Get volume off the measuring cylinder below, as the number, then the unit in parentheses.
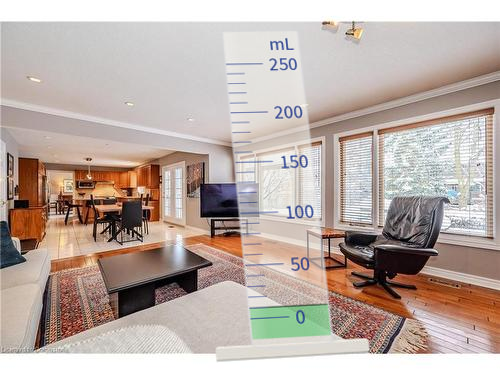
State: 10 (mL)
